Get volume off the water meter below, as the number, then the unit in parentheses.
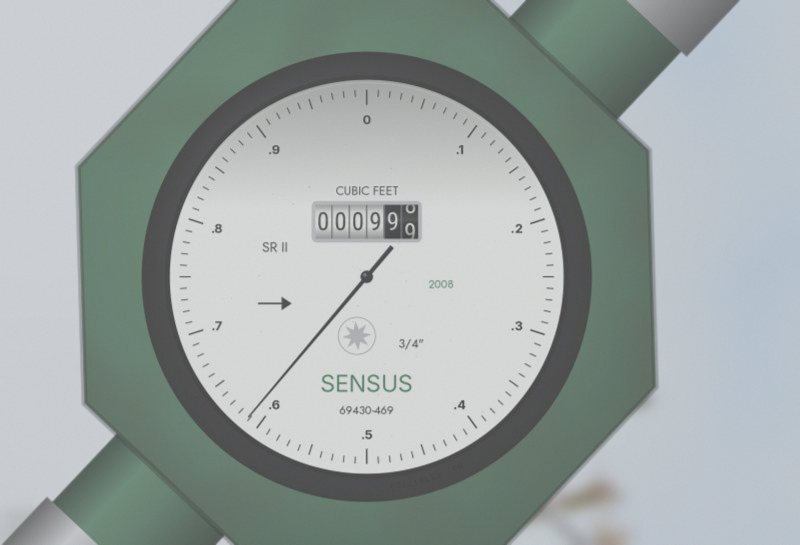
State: 998.61 (ft³)
